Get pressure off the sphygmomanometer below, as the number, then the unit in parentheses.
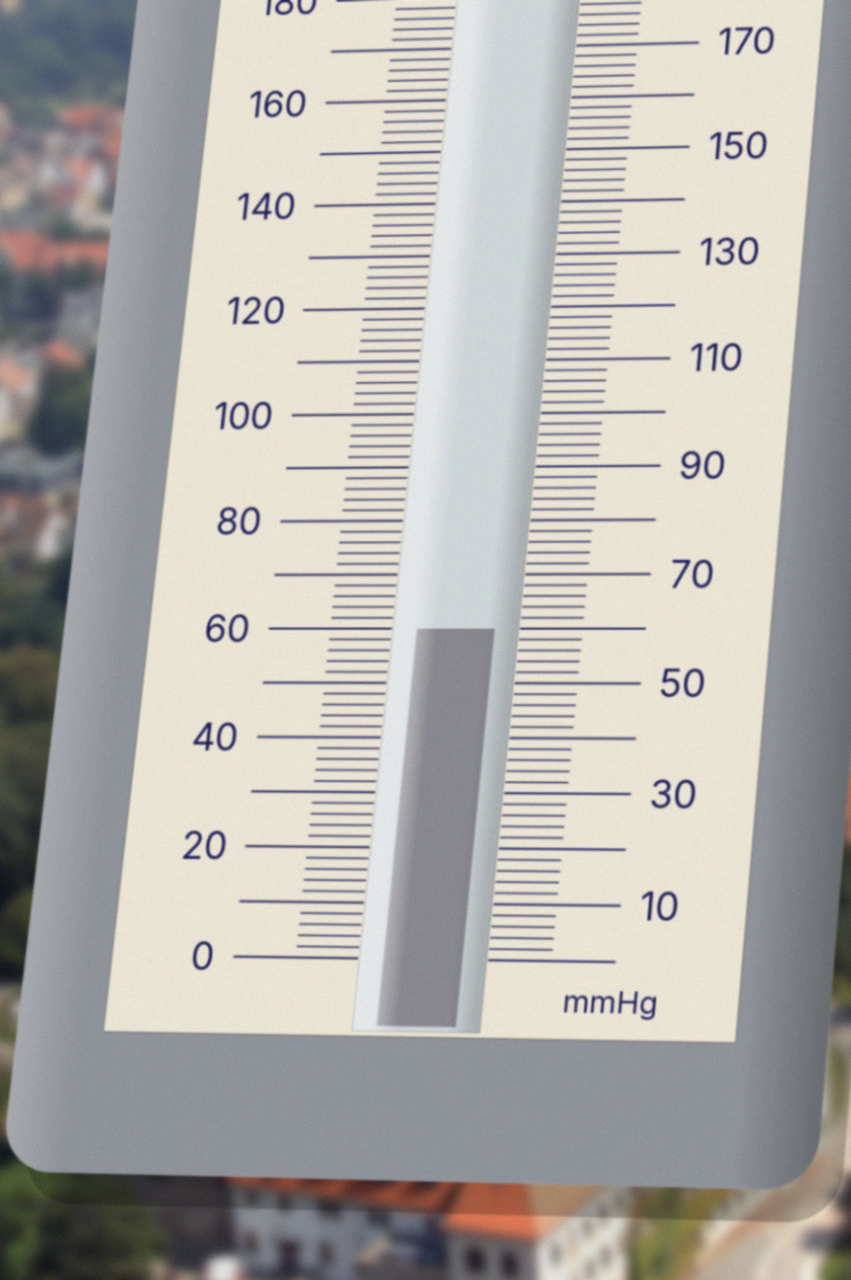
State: 60 (mmHg)
